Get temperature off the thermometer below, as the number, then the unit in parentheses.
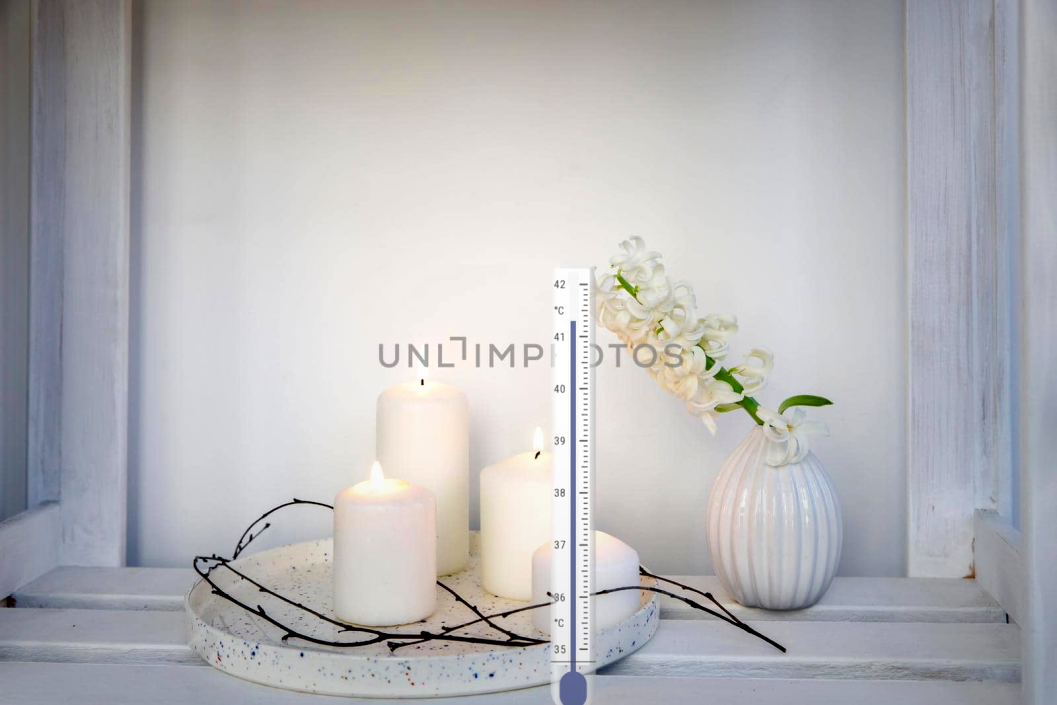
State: 41.3 (°C)
